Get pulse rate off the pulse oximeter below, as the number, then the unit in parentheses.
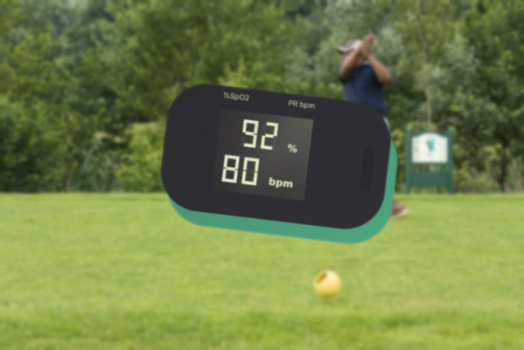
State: 80 (bpm)
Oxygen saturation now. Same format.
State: 92 (%)
